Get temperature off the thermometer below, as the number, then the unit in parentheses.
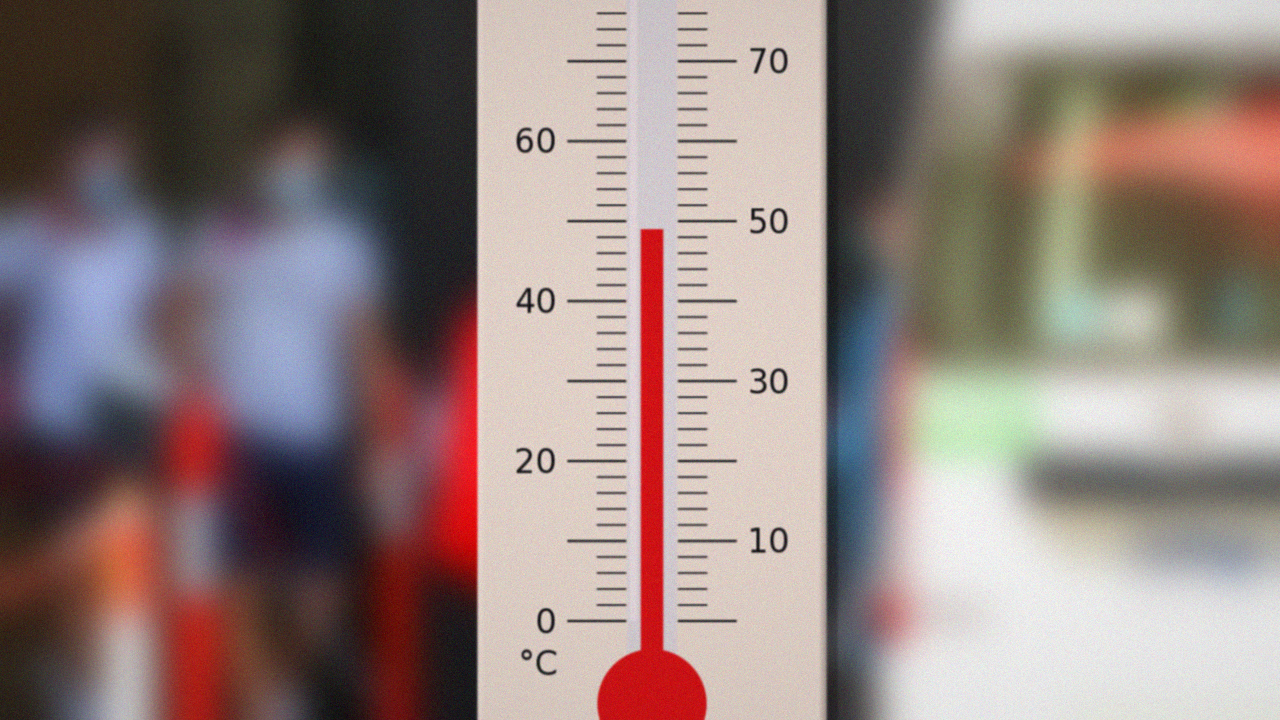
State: 49 (°C)
